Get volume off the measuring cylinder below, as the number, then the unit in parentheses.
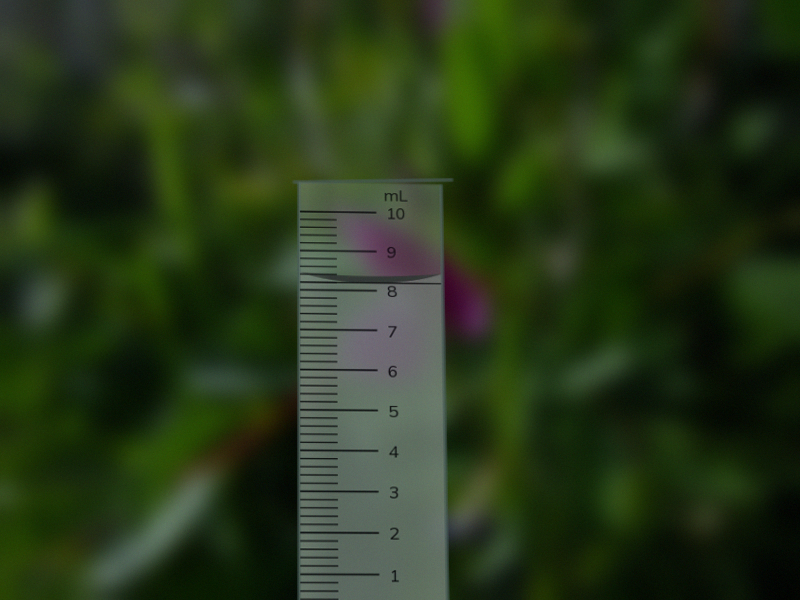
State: 8.2 (mL)
